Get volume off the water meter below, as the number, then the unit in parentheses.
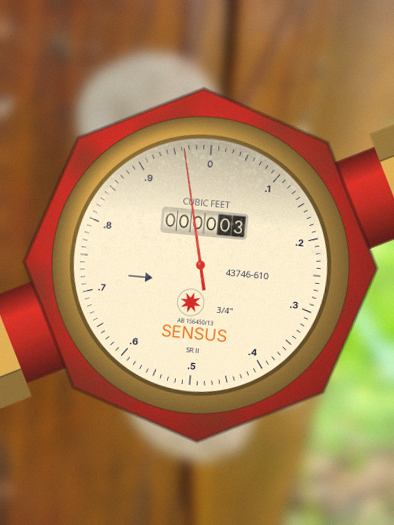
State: 2.96 (ft³)
